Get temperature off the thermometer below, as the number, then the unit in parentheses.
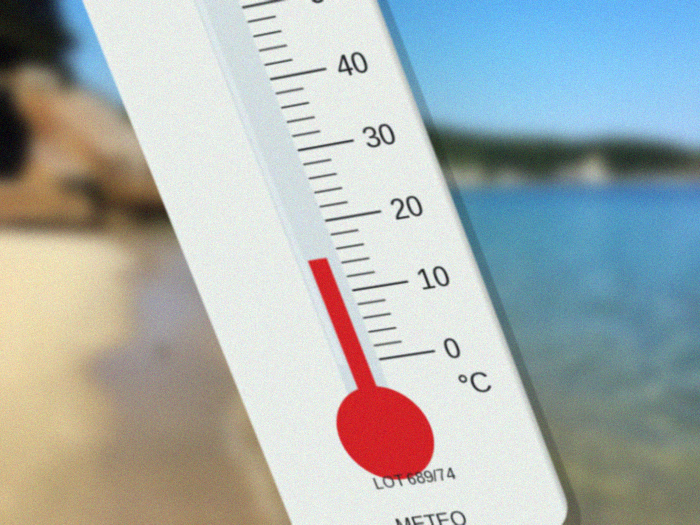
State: 15 (°C)
